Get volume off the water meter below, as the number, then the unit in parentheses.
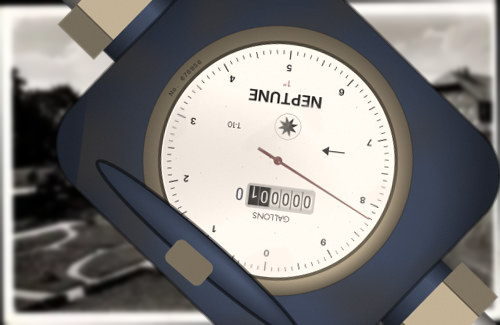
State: 8.2 (gal)
